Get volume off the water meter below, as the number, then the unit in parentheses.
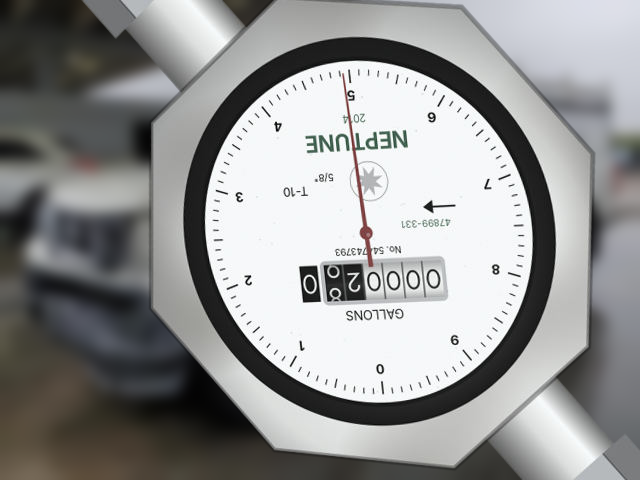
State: 284.9 (gal)
